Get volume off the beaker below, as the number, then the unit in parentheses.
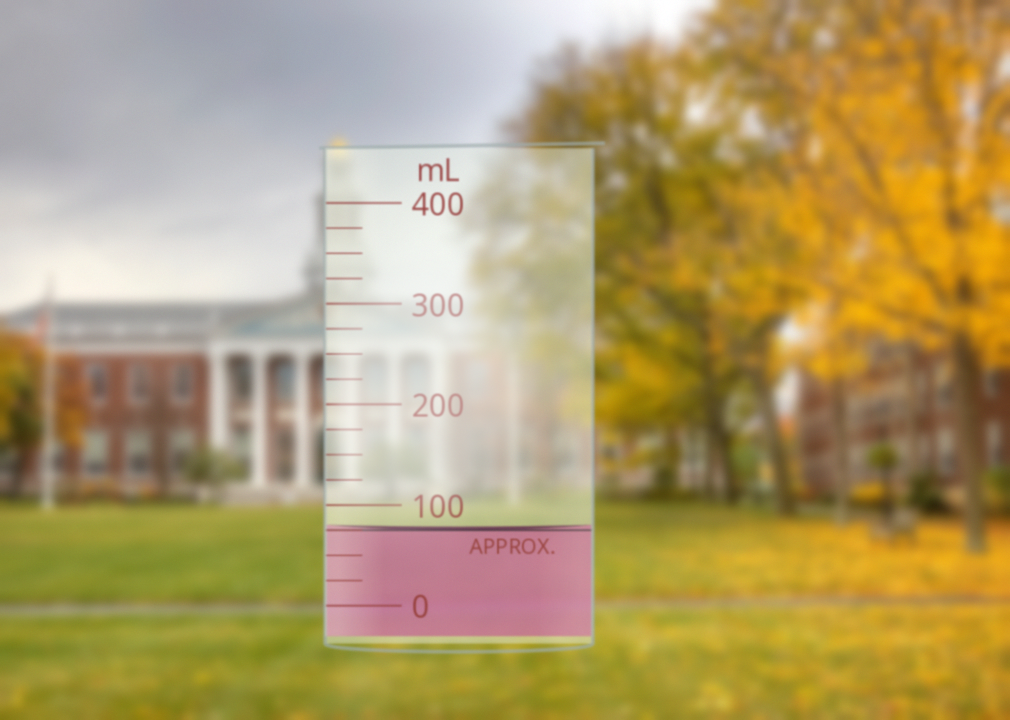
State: 75 (mL)
